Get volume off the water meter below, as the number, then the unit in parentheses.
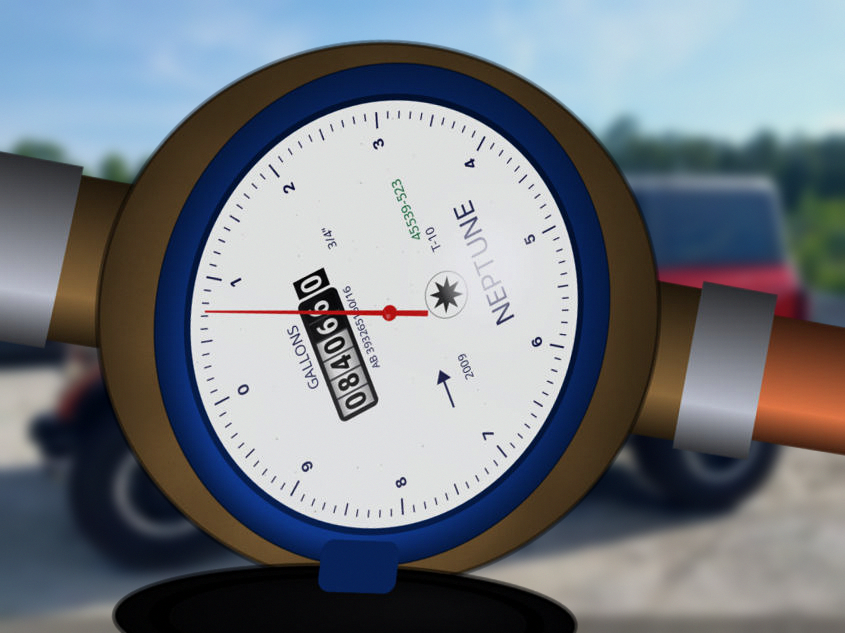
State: 840660.7 (gal)
